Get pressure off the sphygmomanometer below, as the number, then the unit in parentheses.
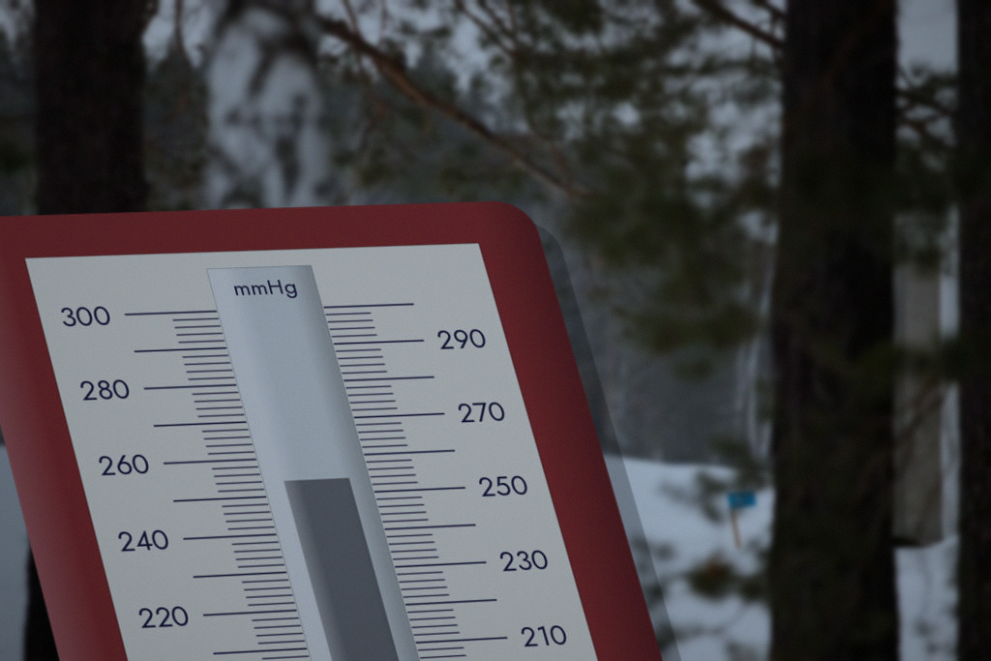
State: 254 (mmHg)
